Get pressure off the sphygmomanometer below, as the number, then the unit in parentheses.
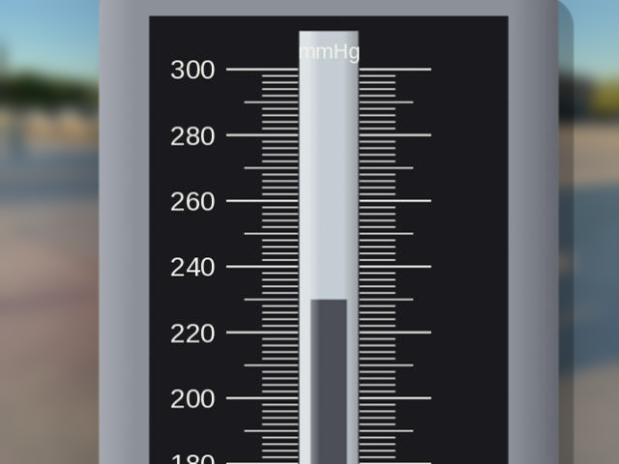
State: 230 (mmHg)
